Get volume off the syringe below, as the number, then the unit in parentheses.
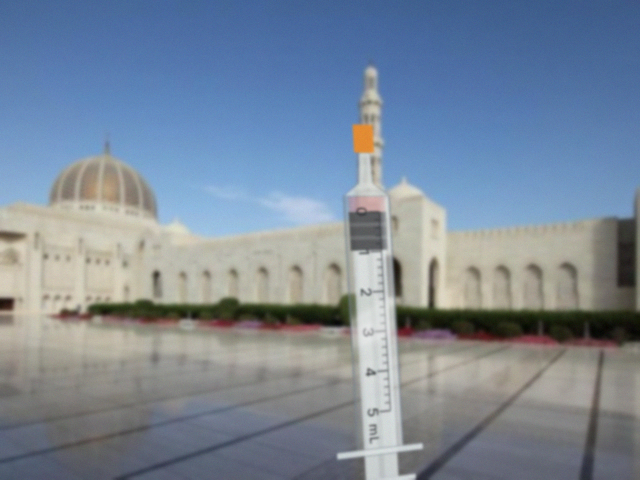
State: 0 (mL)
